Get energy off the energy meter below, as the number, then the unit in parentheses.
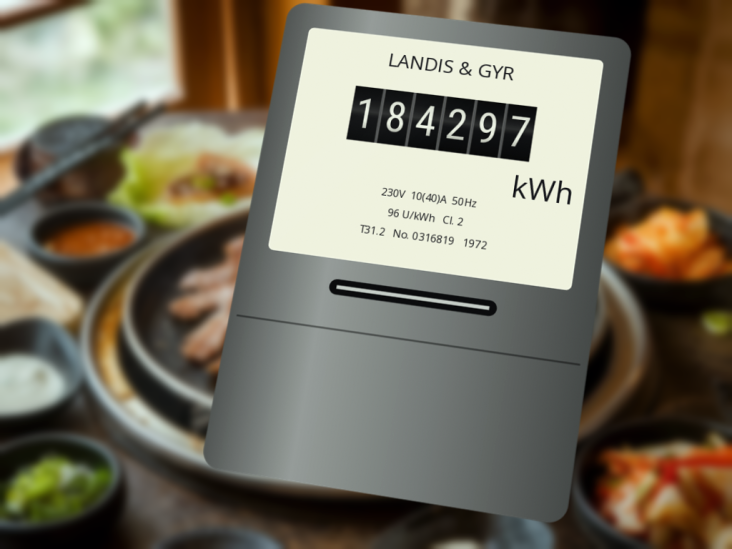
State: 184297 (kWh)
